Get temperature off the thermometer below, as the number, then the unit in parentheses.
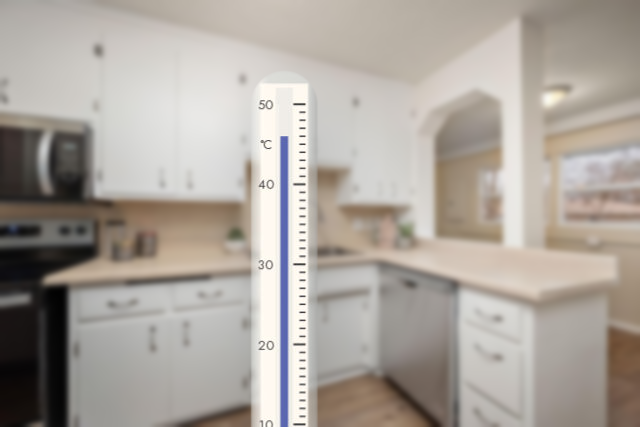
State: 46 (°C)
